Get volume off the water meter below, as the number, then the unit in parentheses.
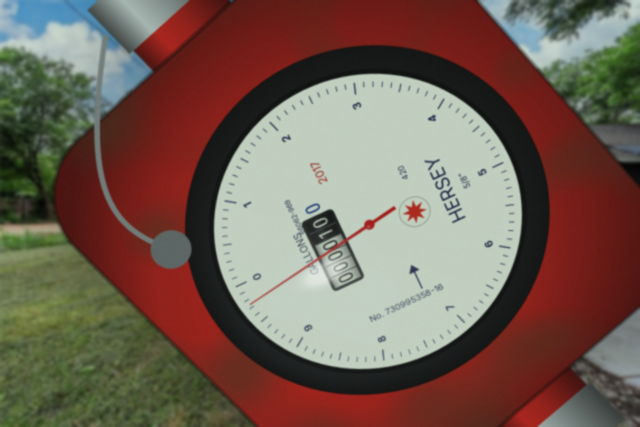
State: 99.7 (gal)
